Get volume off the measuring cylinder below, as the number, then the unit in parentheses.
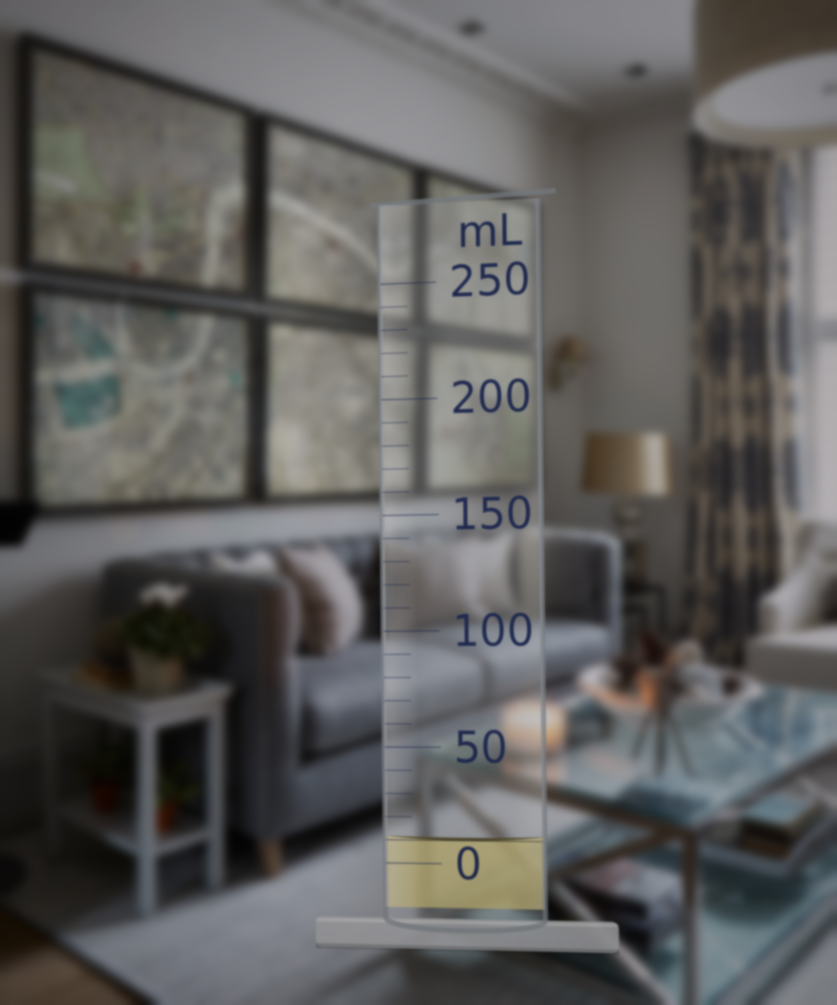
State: 10 (mL)
